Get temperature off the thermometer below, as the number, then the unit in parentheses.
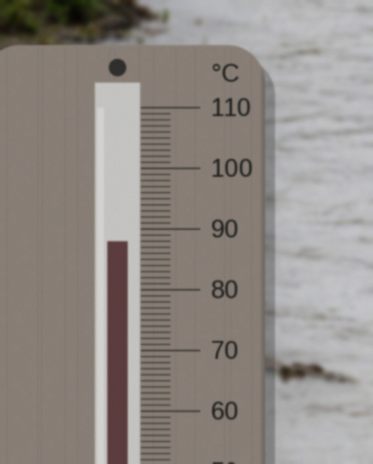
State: 88 (°C)
